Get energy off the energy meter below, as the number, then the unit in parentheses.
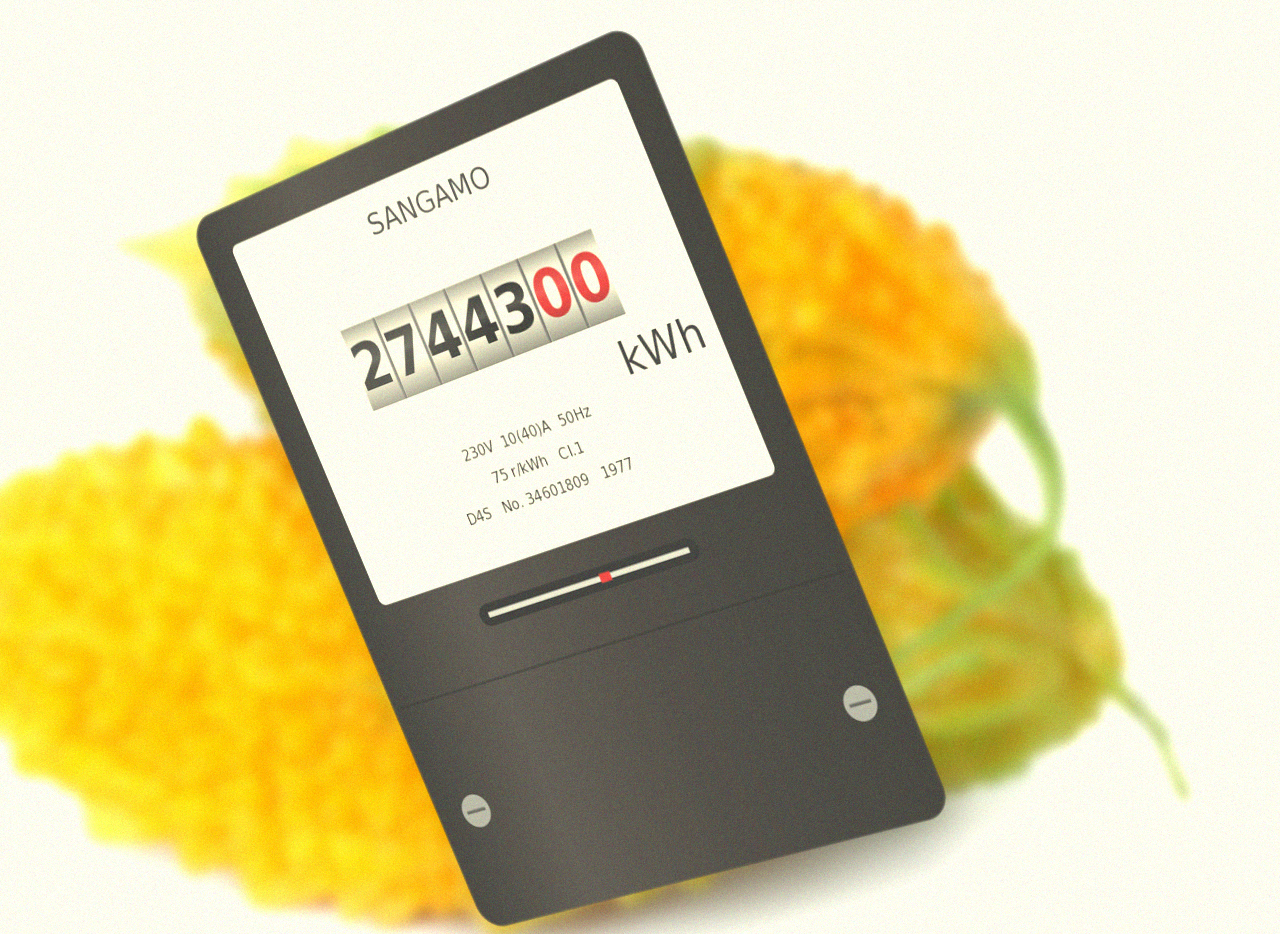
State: 27443.00 (kWh)
